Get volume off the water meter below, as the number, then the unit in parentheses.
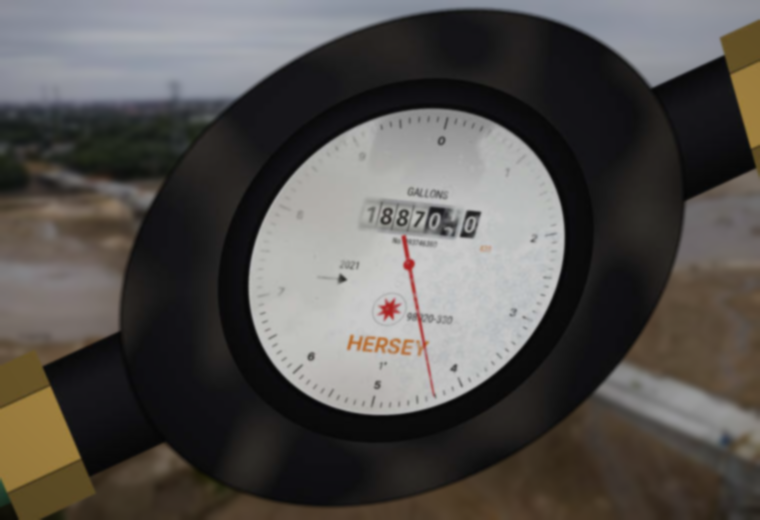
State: 1887014.3 (gal)
